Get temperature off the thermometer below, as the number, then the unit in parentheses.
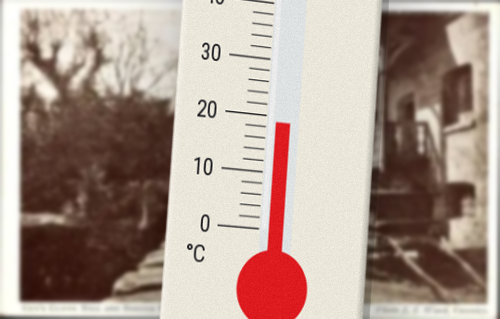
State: 19 (°C)
